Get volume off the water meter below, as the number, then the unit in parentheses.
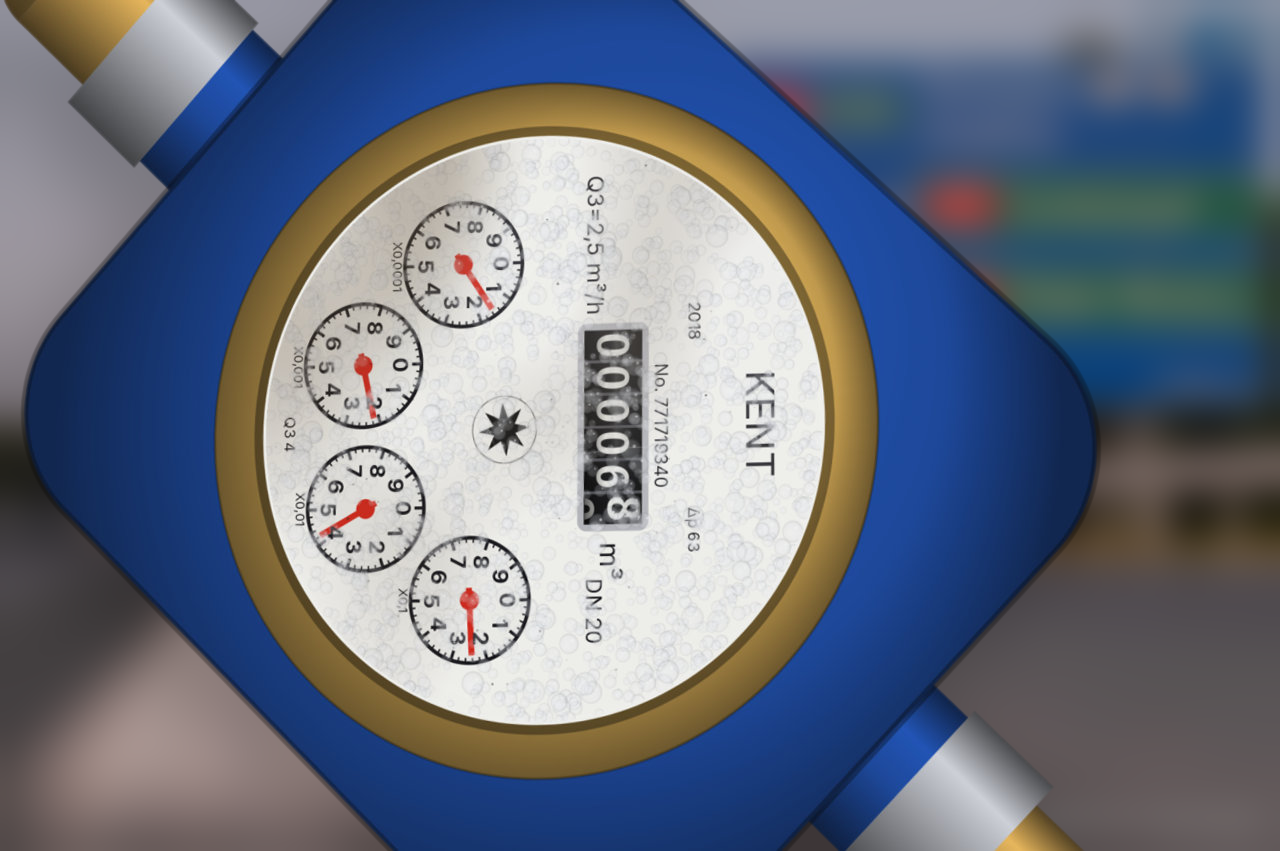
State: 68.2421 (m³)
